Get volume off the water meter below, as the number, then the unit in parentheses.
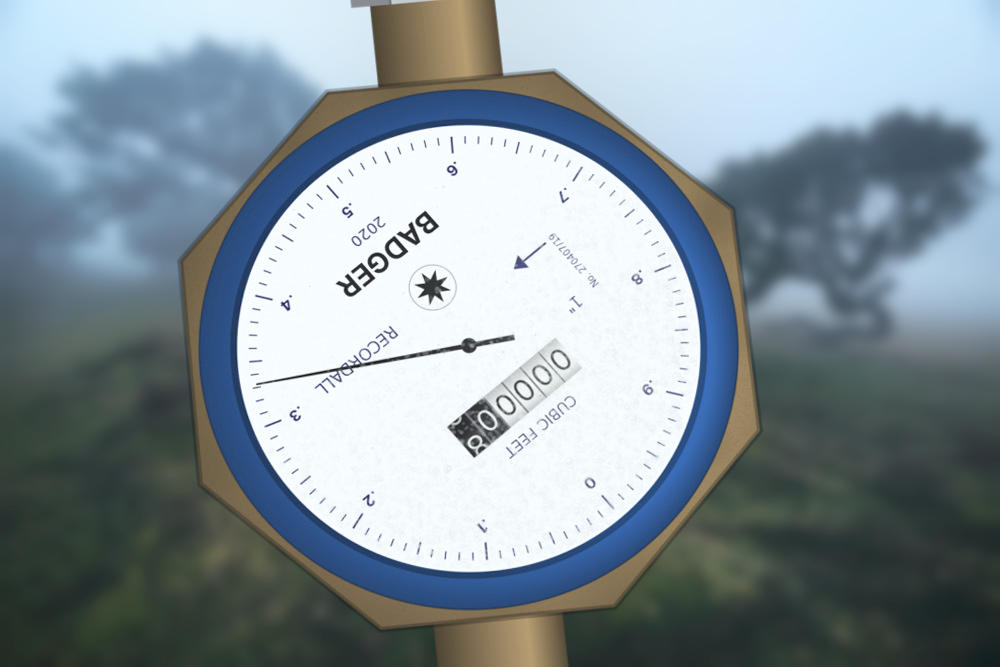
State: 8.33 (ft³)
